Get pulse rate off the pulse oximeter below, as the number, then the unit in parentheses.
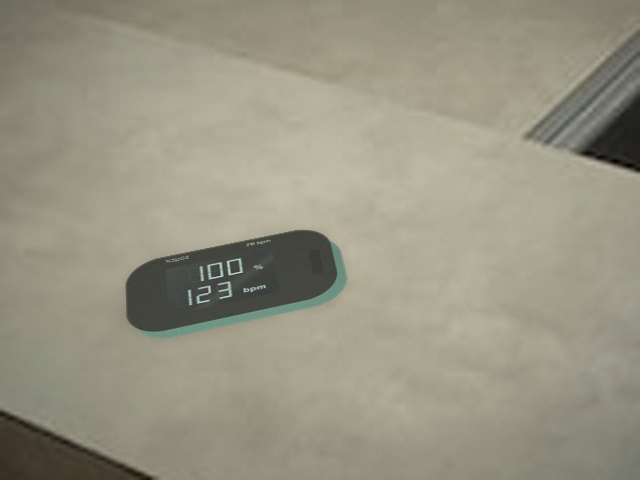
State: 123 (bpm)
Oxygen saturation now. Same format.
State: 100 (%)
